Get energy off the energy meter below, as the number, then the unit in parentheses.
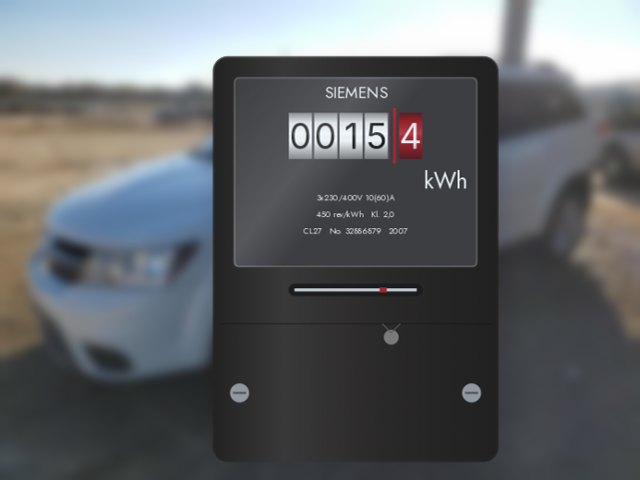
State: 15.4 (kWh)
